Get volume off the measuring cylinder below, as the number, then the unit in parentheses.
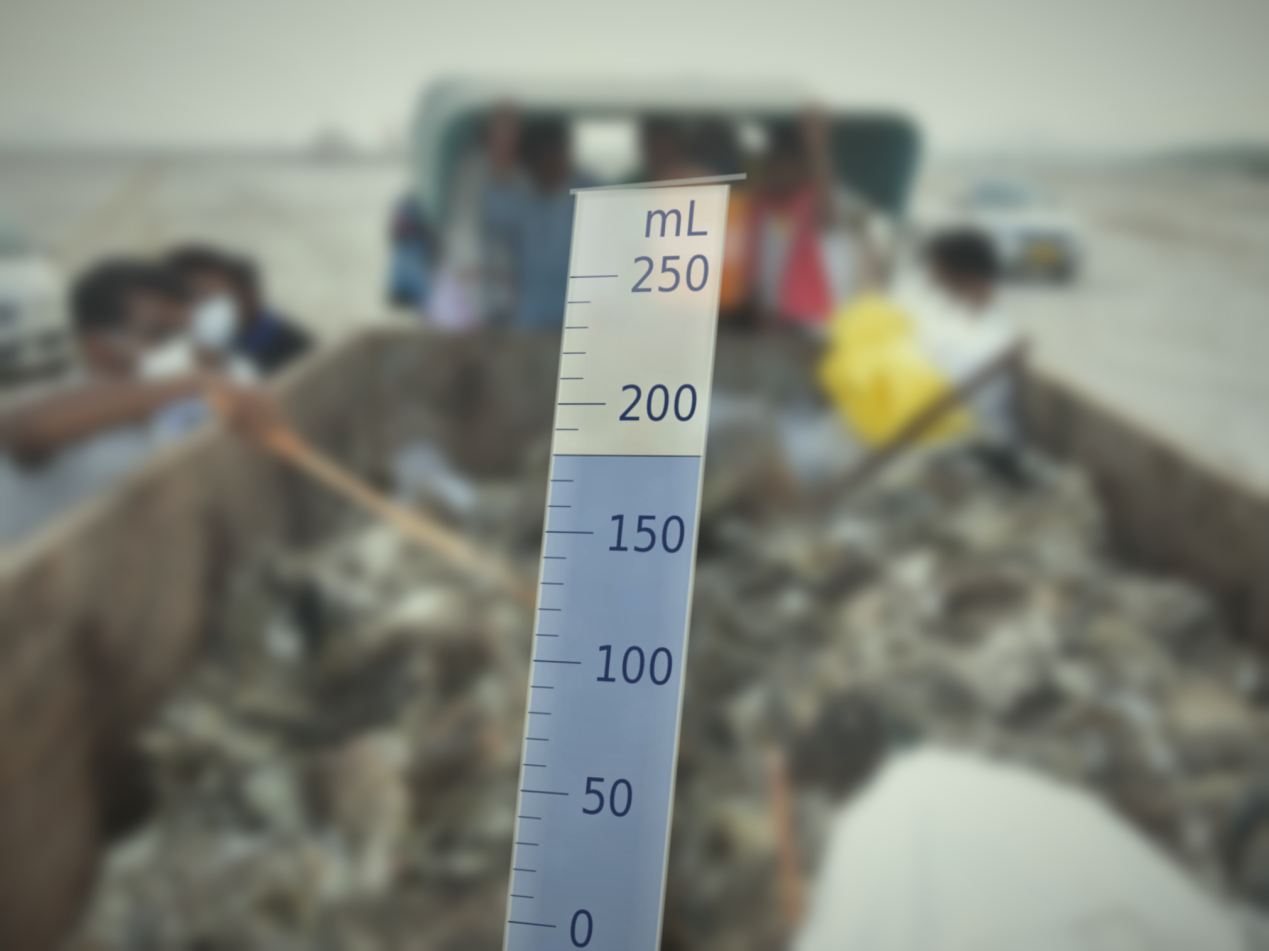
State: 180 (mL)
